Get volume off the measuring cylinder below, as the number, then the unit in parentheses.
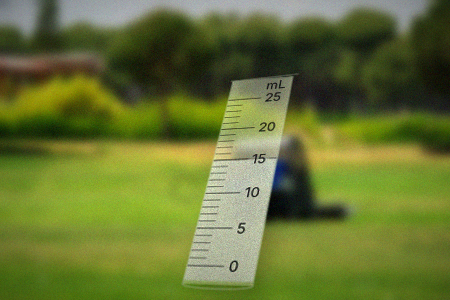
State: 15 (mL)
